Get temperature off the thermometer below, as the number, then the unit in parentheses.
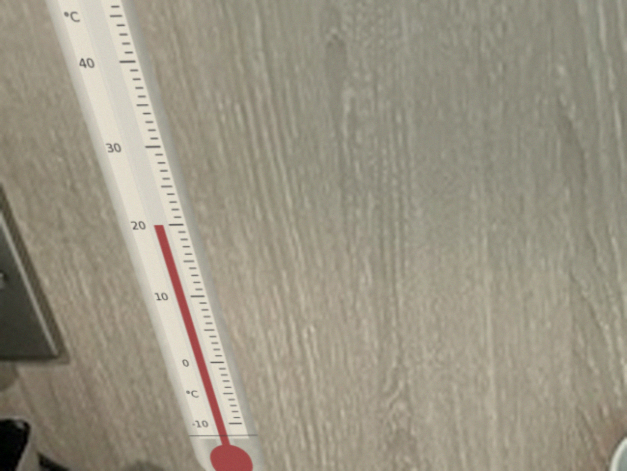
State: 20 (°C)
